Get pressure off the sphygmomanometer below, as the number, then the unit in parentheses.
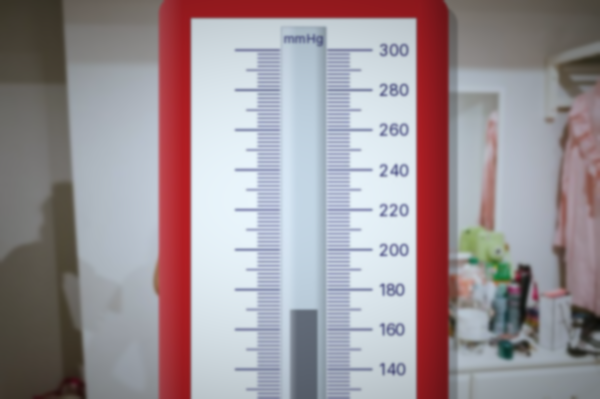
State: 170 (mmHg)
